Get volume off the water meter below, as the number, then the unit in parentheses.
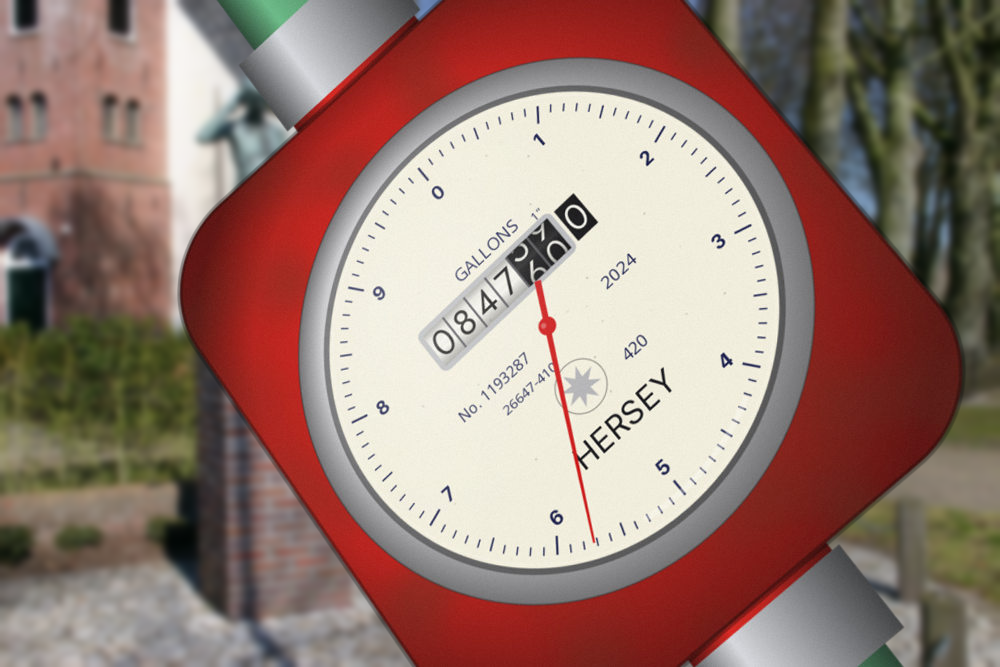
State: 847595.7 (gal)
